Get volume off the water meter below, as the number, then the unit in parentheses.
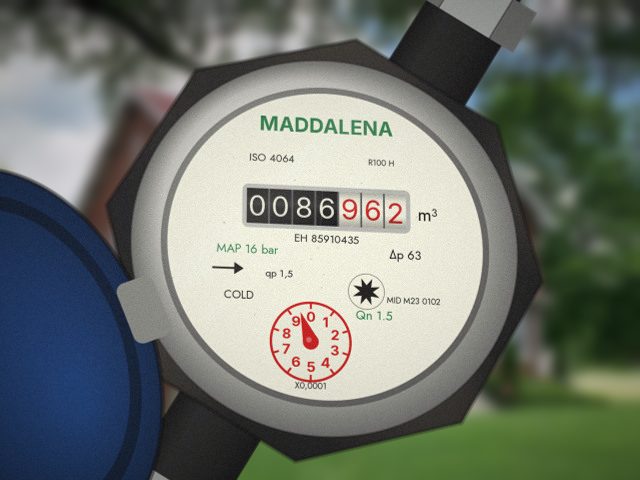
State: 86.9619 (m³)
